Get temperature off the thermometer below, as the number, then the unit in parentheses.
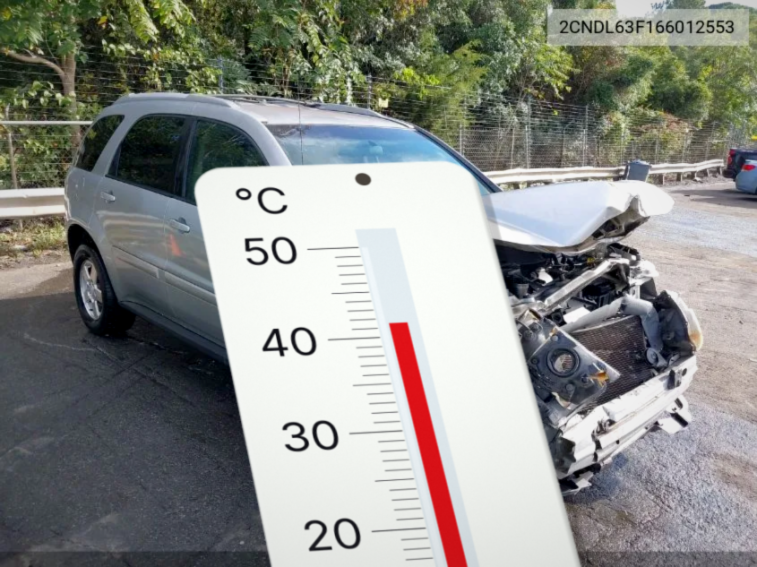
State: 41.5 (°C)
